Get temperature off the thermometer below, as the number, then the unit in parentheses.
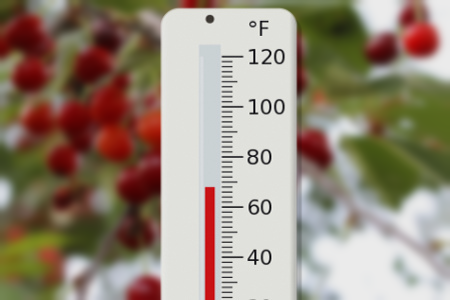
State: 68 (°F)
